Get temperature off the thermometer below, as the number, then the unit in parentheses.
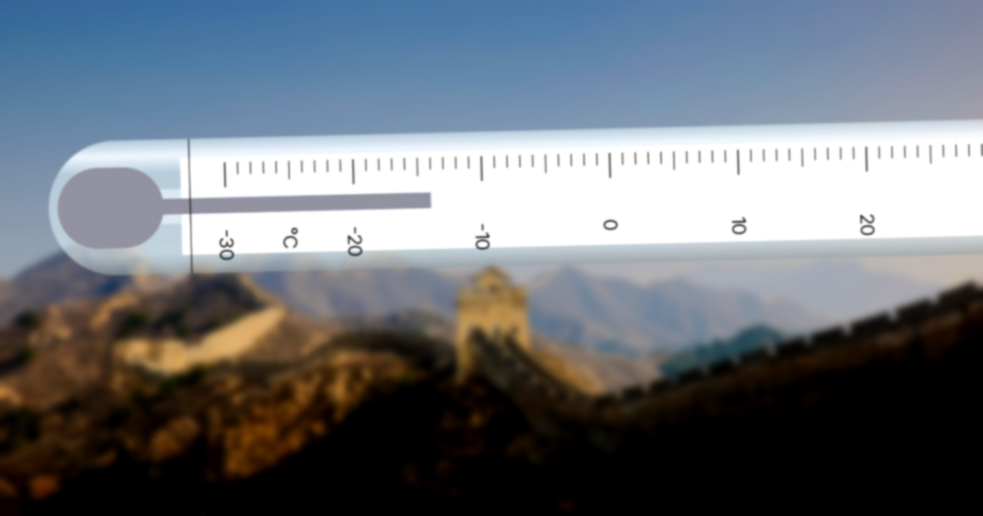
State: -14 (°C)
